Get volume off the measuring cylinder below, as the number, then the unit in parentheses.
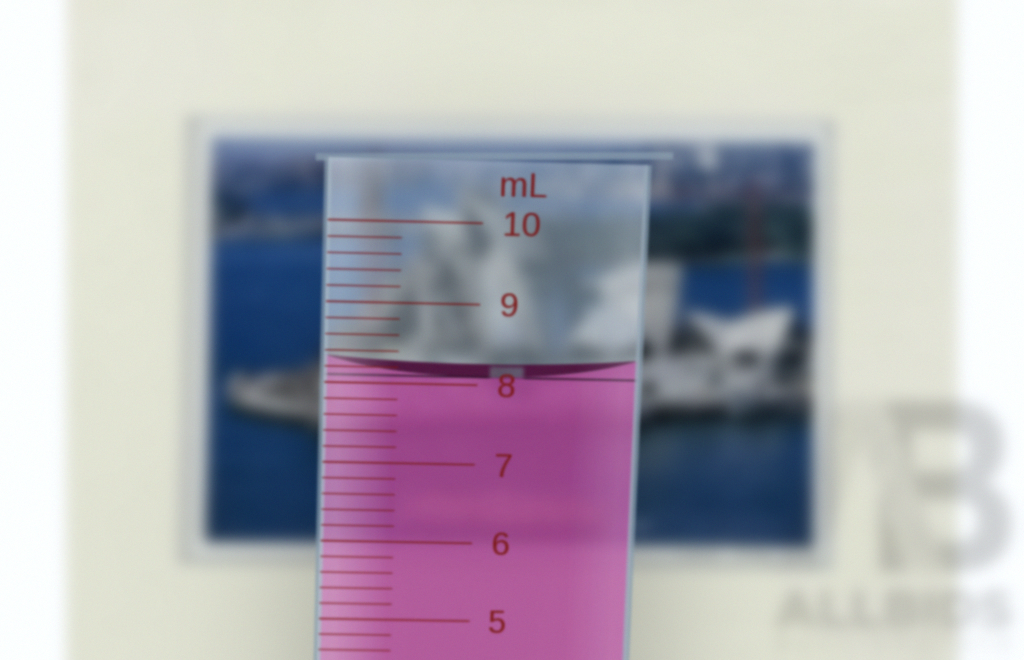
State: 8.1 (mL)
